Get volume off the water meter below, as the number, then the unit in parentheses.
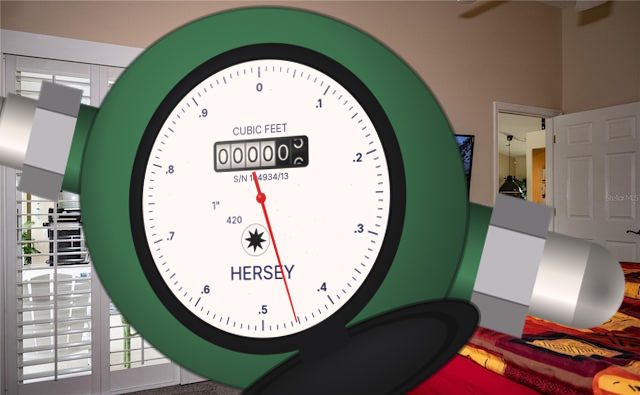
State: 5.45 (ft³)
